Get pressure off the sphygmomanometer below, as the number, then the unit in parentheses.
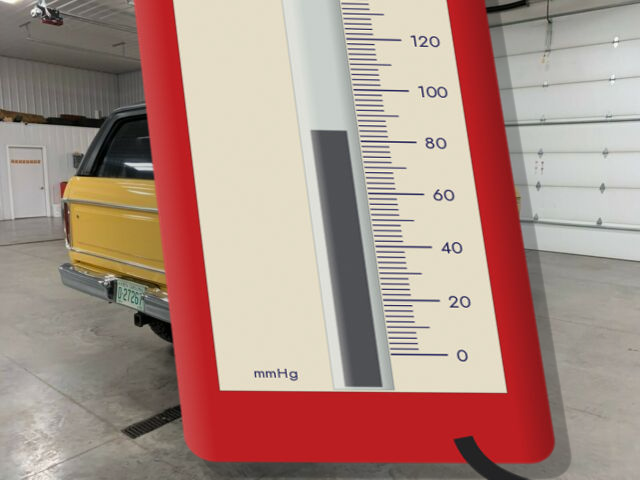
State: 84 (mmHg)
